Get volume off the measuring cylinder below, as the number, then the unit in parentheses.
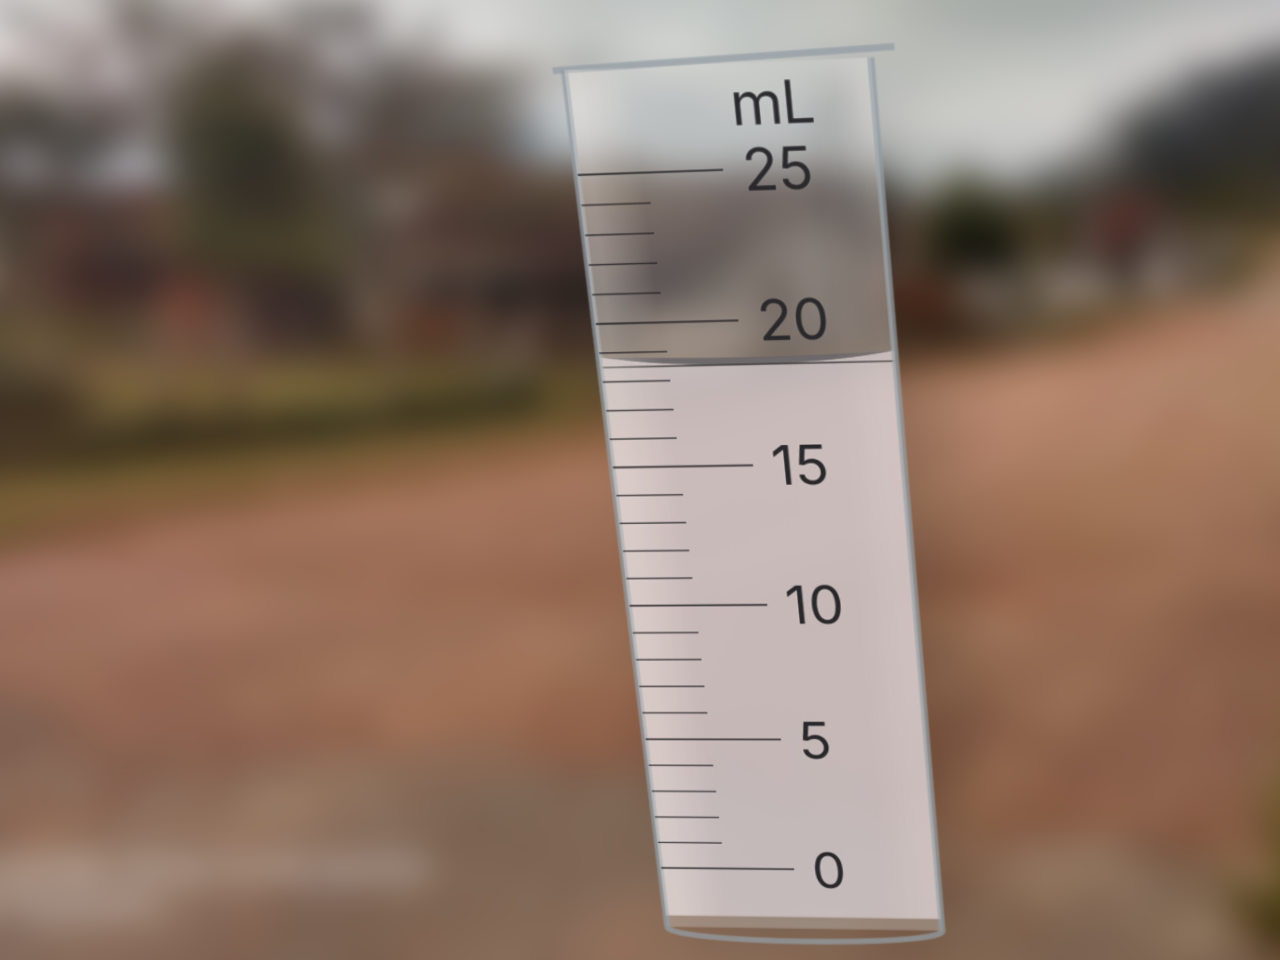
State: 18.5 (mL)
